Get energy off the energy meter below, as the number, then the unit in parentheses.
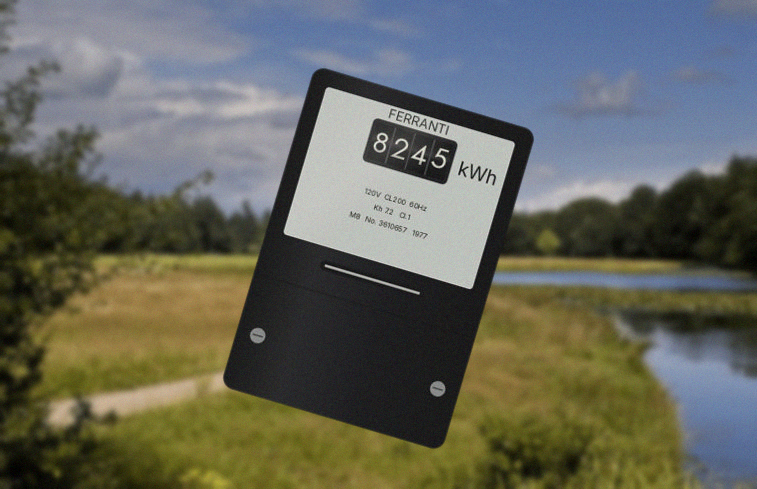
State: 8245 (kWh)
